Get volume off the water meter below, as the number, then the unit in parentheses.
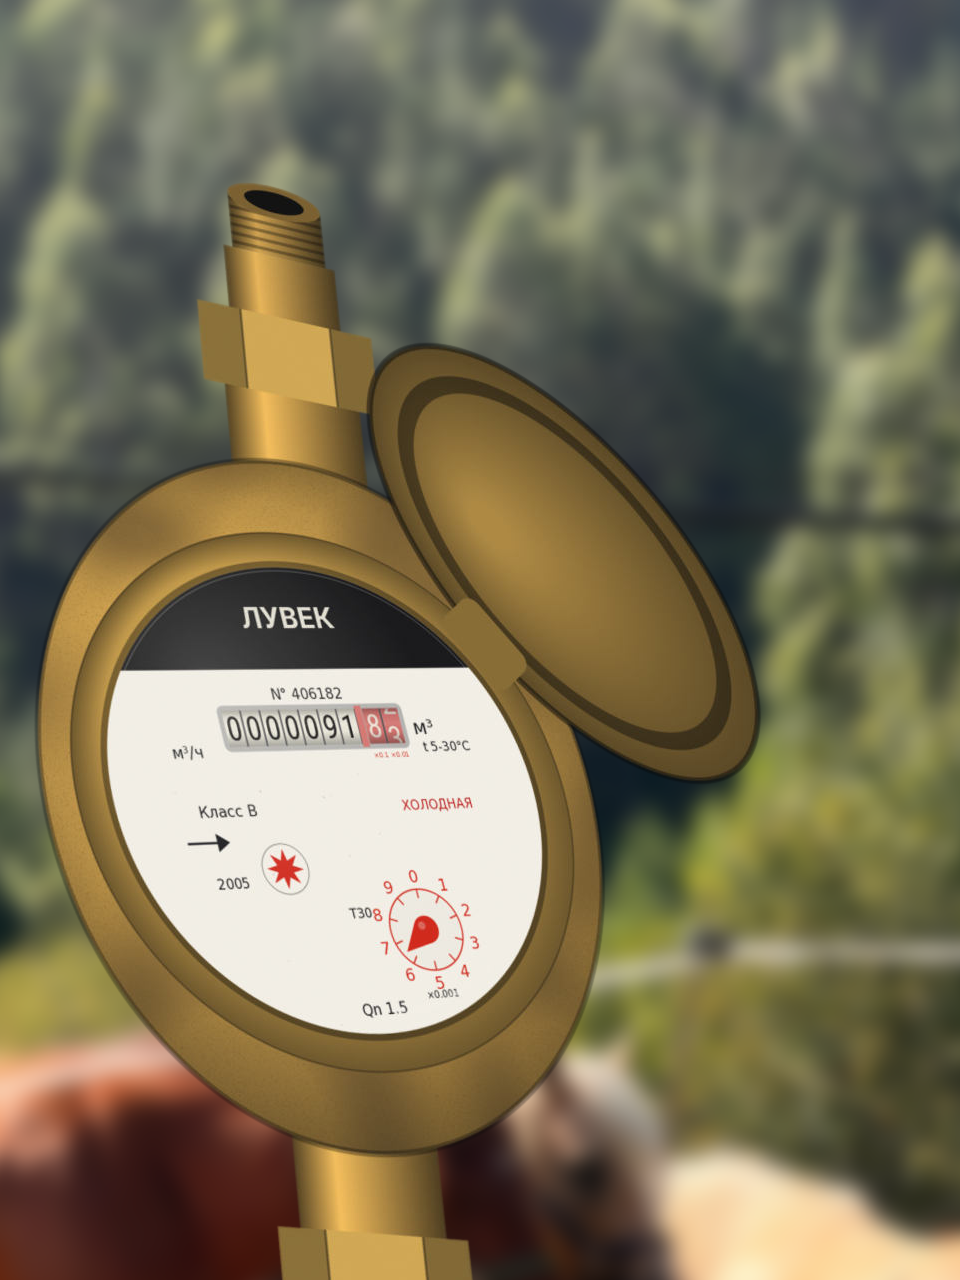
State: 91.826 (m³)
